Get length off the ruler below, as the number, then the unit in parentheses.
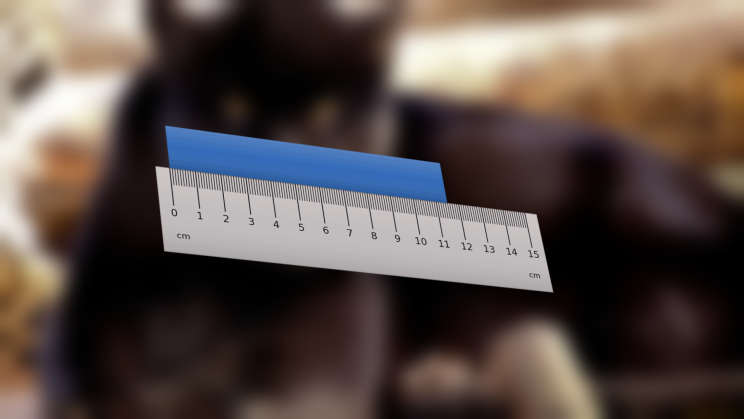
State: 11.5 (cm)
